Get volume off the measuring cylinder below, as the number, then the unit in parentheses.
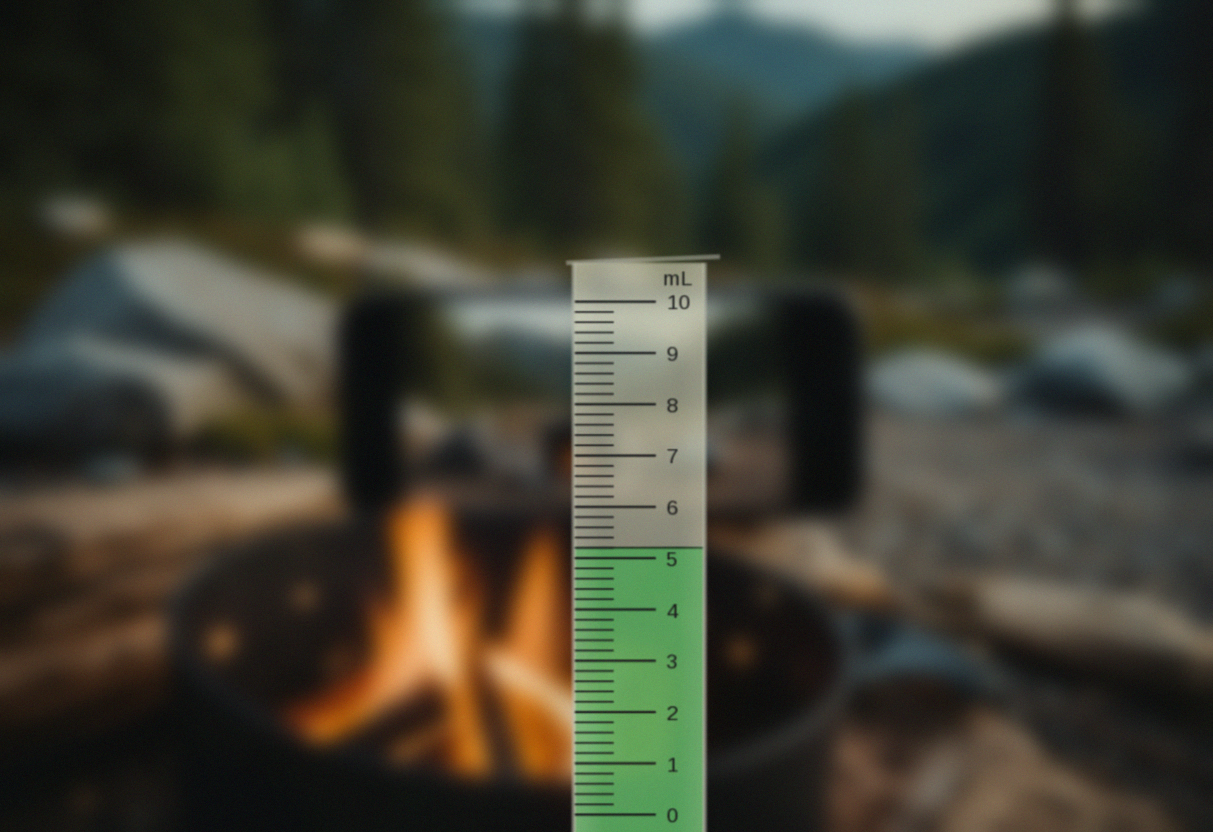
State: 5.2 (mL)
